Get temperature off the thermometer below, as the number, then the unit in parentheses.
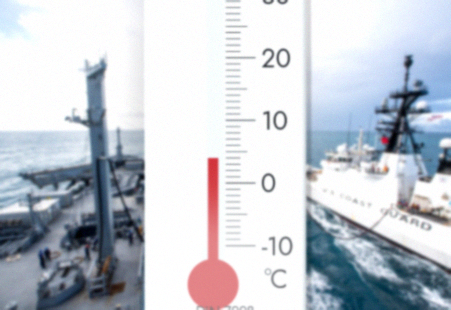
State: 4 (°C)
